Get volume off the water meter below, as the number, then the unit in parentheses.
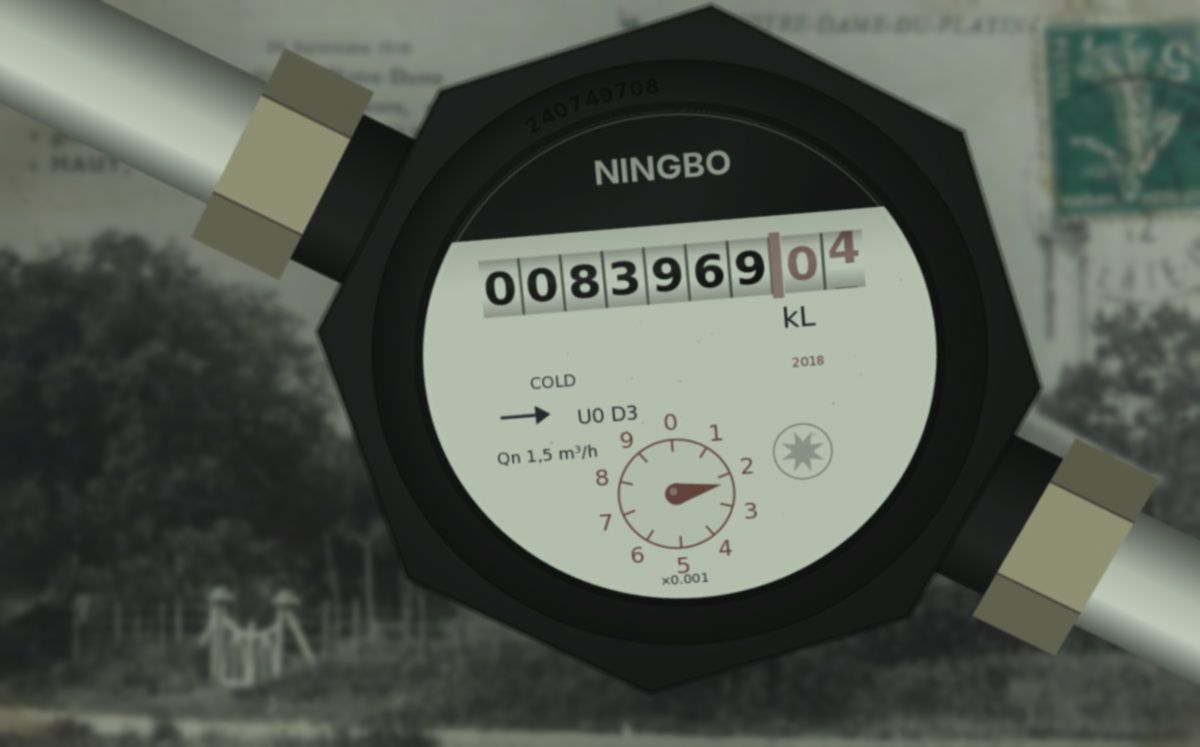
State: 83969.042 (kL)
